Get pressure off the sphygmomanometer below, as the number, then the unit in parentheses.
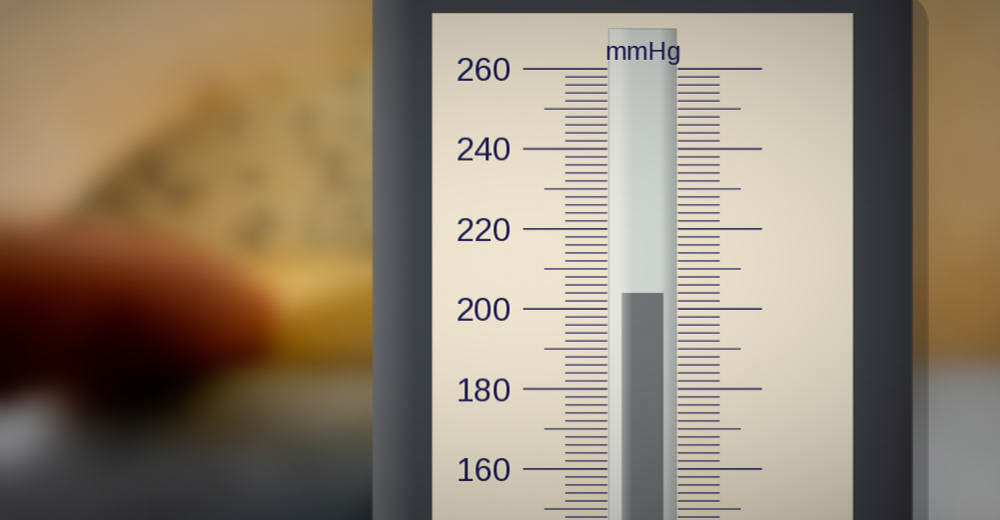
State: 204 (mmHg)
